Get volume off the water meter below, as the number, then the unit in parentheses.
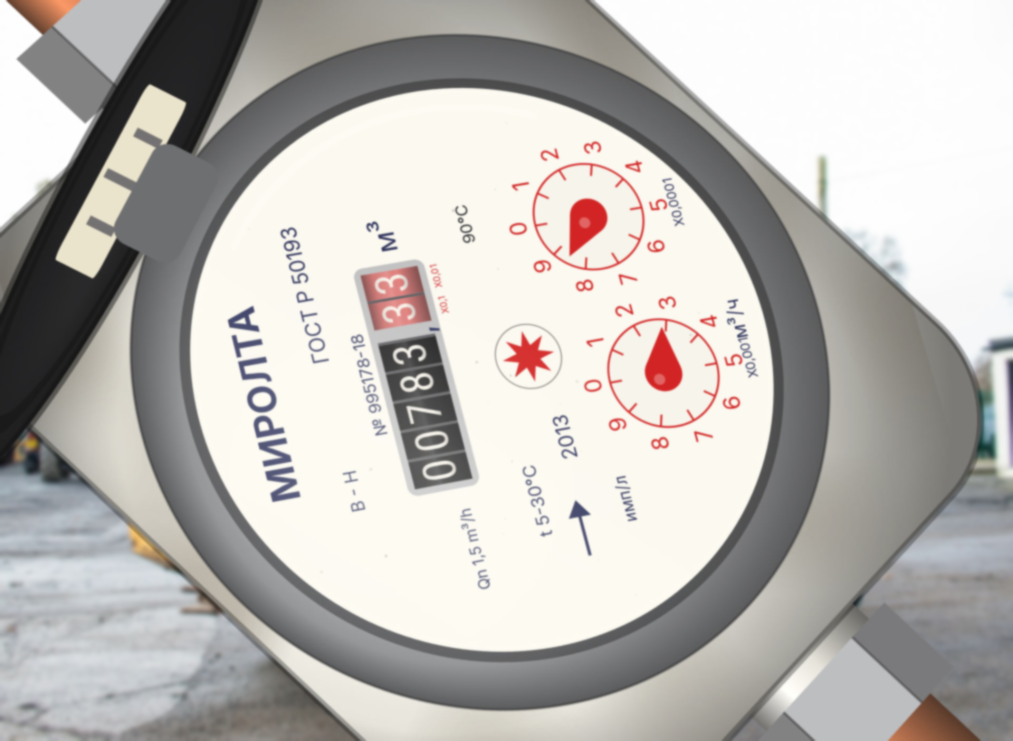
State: 783.3328 (m³)
